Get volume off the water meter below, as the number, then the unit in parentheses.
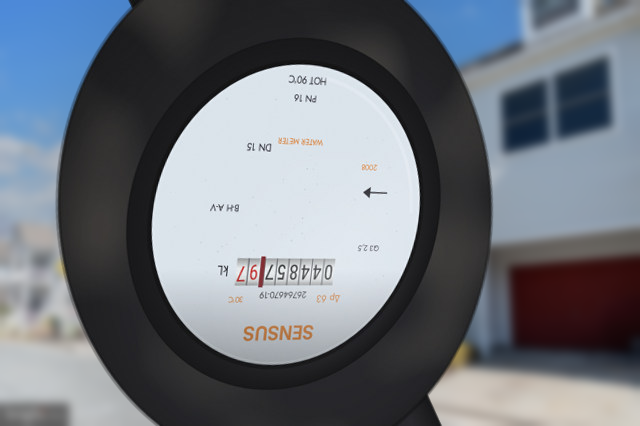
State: 44857.97 (kL)
